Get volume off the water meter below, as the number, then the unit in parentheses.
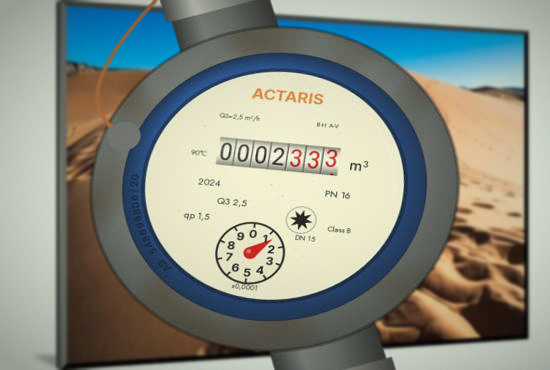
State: 2.3331 (m³)
